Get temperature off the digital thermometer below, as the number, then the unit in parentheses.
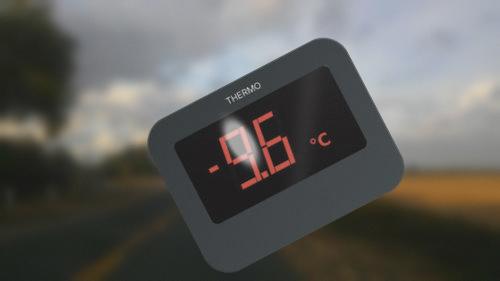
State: -9.6 (°C)
